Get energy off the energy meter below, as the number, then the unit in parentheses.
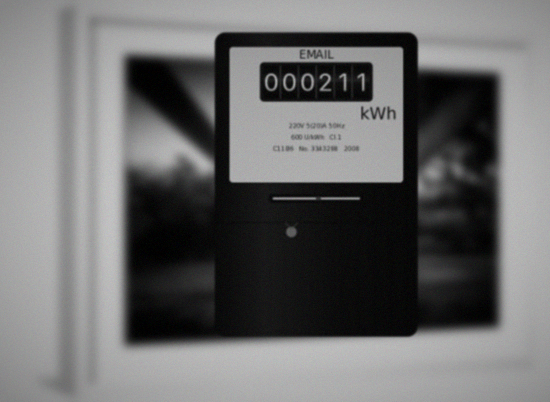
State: 211 (kWh)
